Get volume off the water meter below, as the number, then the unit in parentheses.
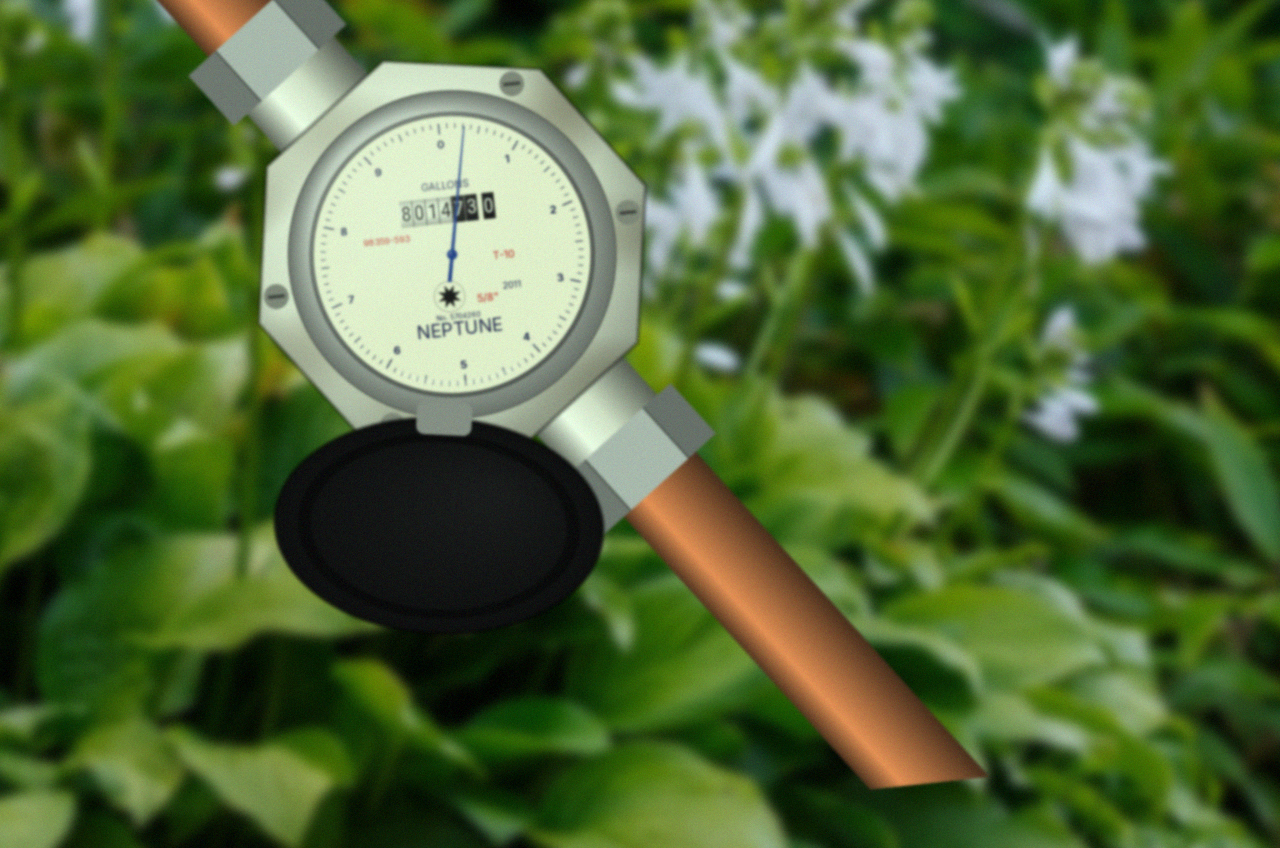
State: 8014730.3 (gal)
